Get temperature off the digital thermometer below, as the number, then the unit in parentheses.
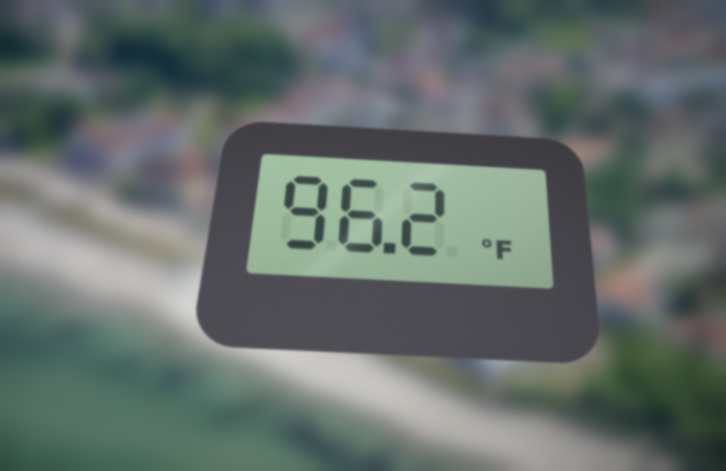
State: 96.2 (°F)
